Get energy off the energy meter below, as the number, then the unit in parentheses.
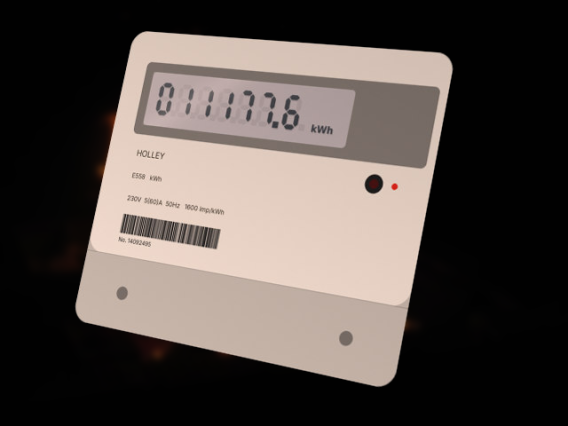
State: 11177.6 (kWh)
